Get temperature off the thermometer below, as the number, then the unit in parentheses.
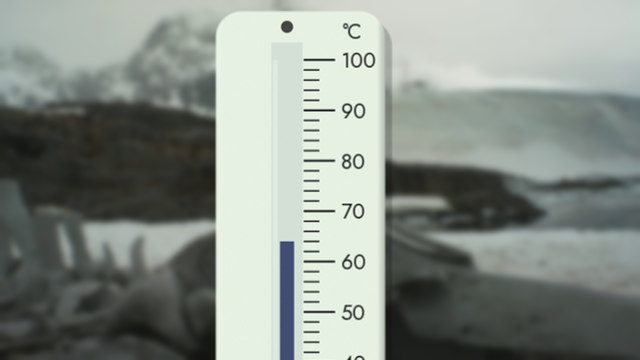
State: 64 (°C)
